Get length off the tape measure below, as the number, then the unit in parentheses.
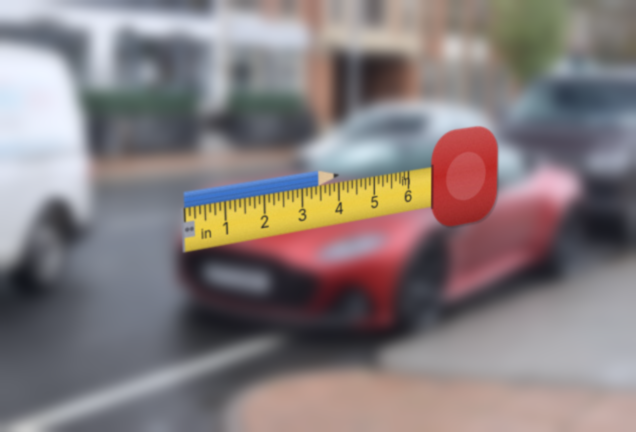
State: 4 (in)
